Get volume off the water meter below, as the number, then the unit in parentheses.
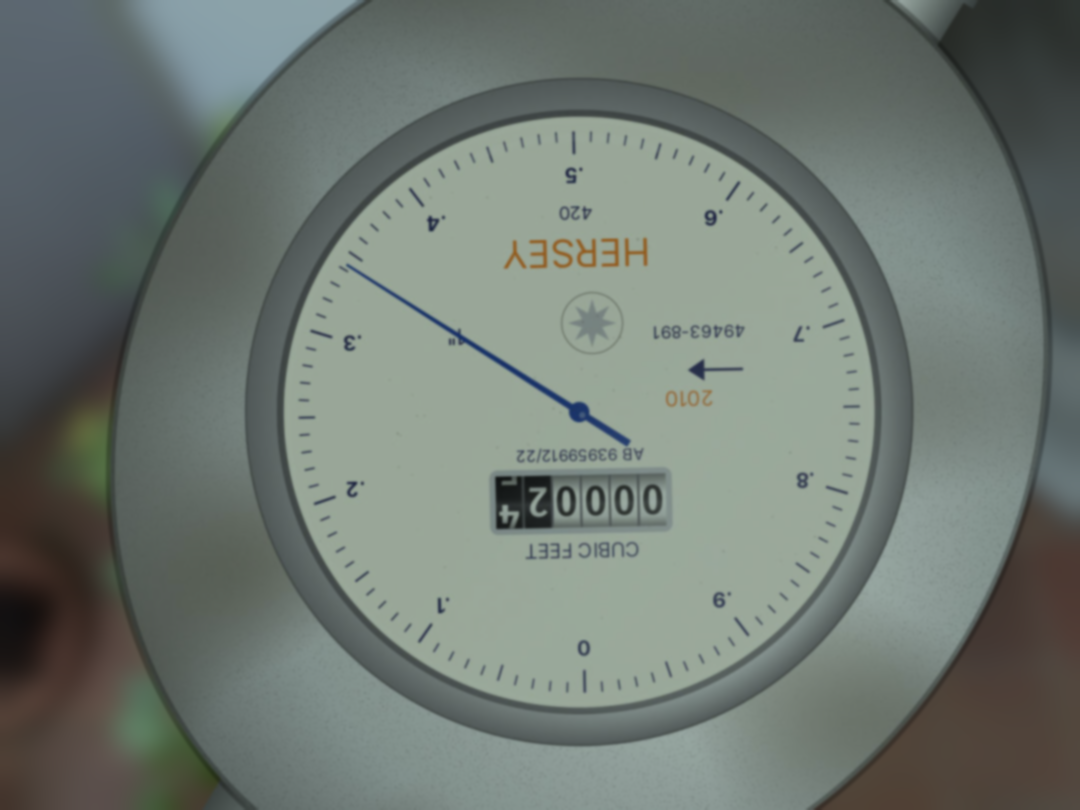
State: 24.34 (ft³)
